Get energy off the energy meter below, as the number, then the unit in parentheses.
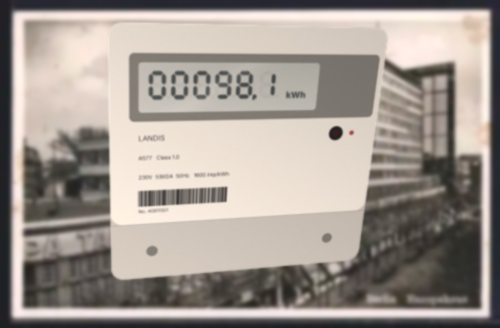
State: 98.1 (kWh)
